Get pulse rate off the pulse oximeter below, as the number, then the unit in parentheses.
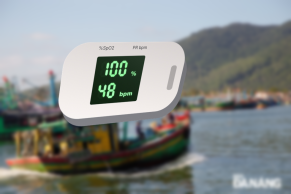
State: 48 (bpm)
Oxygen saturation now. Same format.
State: 100 (%)
